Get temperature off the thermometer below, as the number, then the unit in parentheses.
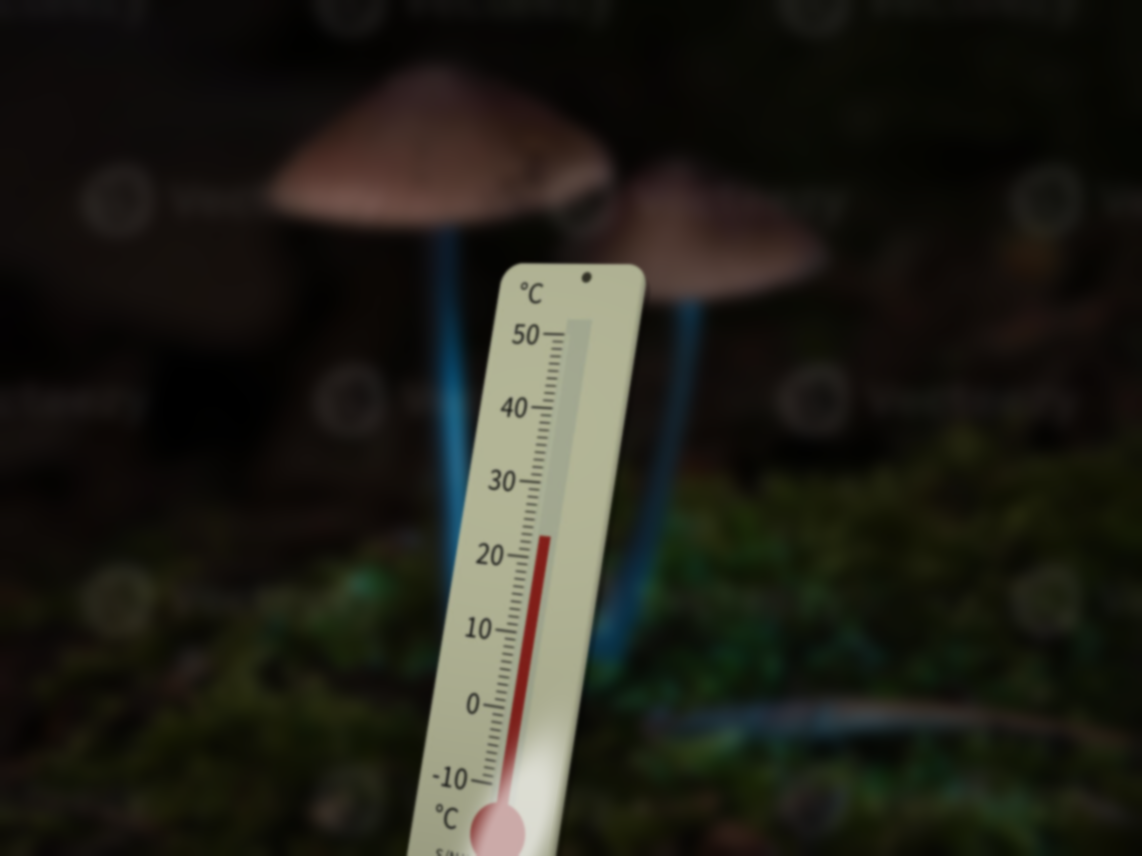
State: 23 (°C)
